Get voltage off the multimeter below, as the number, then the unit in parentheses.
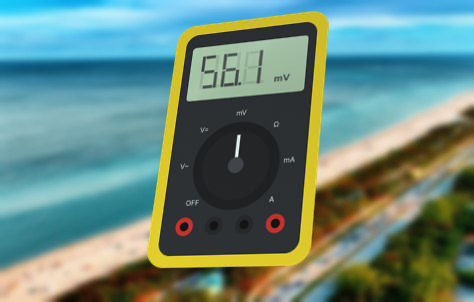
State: 56.1 (mV)
